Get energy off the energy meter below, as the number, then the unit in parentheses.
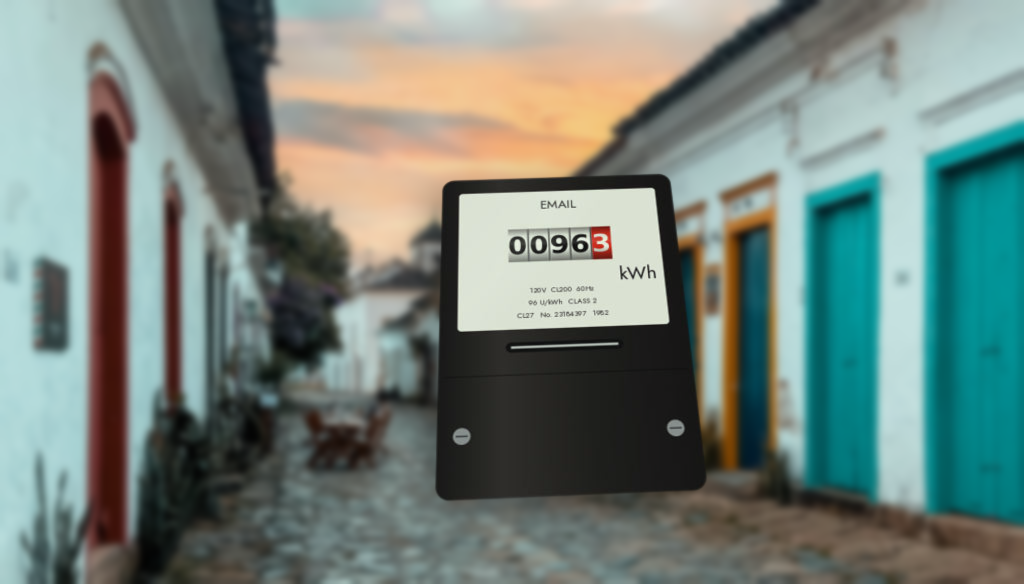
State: 96.3 (kWh)
